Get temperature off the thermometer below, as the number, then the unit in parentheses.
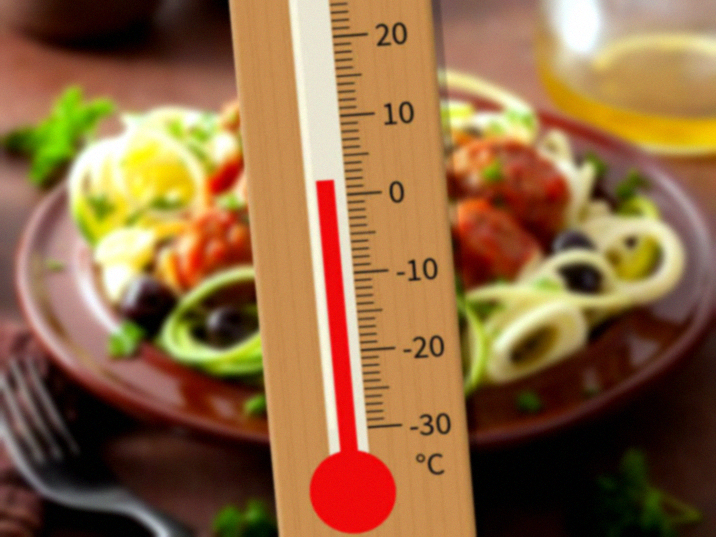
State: 2 (°C)
